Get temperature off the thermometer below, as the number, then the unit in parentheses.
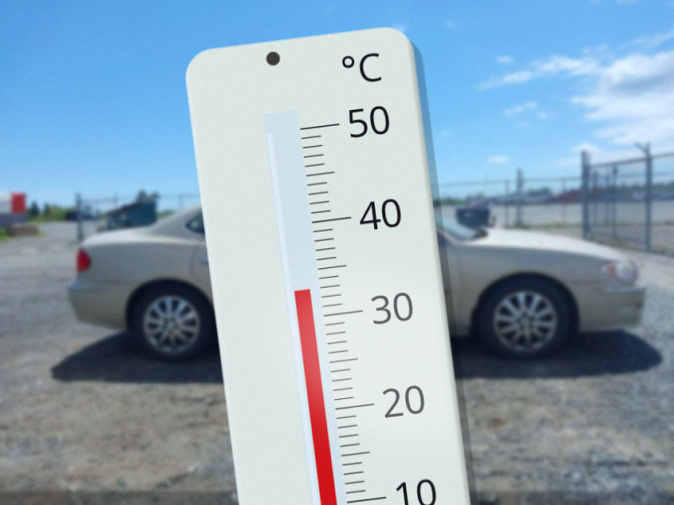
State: 33 (°C)
